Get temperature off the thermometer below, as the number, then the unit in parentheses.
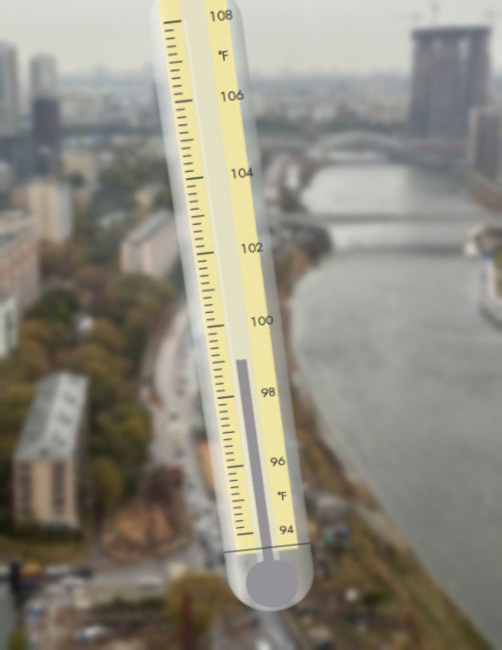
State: 99 (°F)
